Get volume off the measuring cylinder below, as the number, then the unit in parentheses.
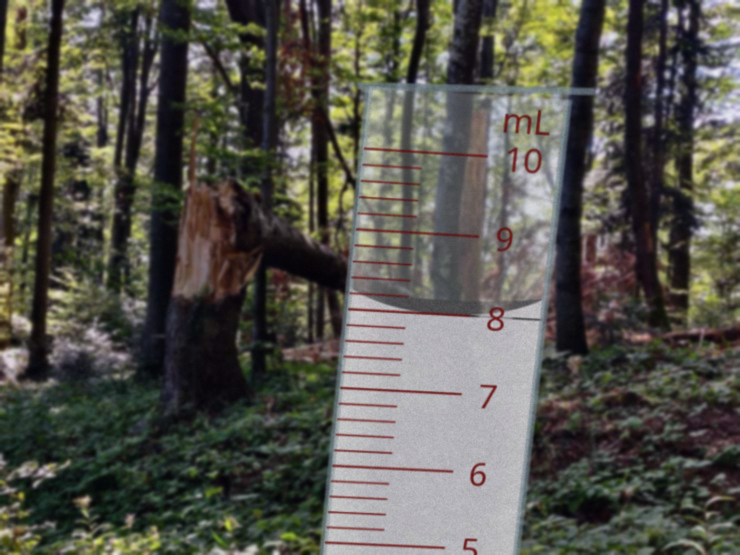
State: 8 (mL)
